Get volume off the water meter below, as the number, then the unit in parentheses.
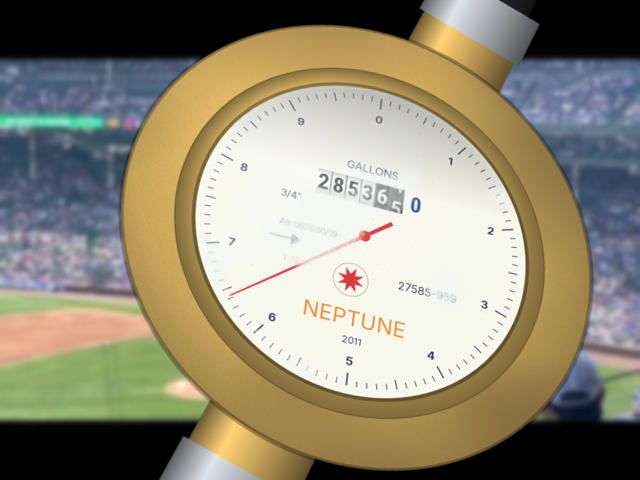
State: 2853646.4 (gal)
